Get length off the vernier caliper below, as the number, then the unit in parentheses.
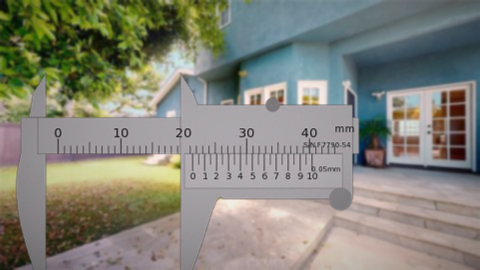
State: 21.4 (mm)
